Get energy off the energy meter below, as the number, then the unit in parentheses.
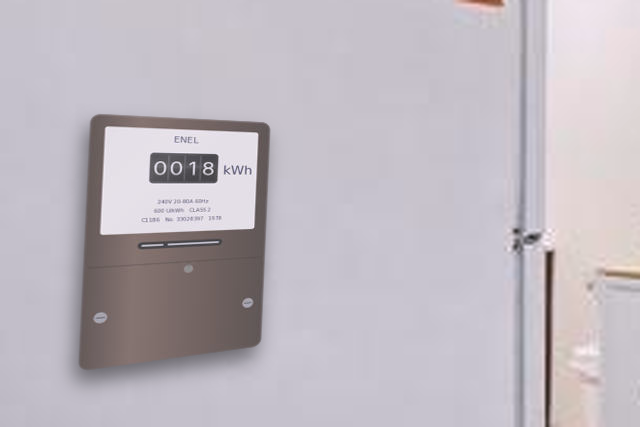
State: 18 (kWh)
